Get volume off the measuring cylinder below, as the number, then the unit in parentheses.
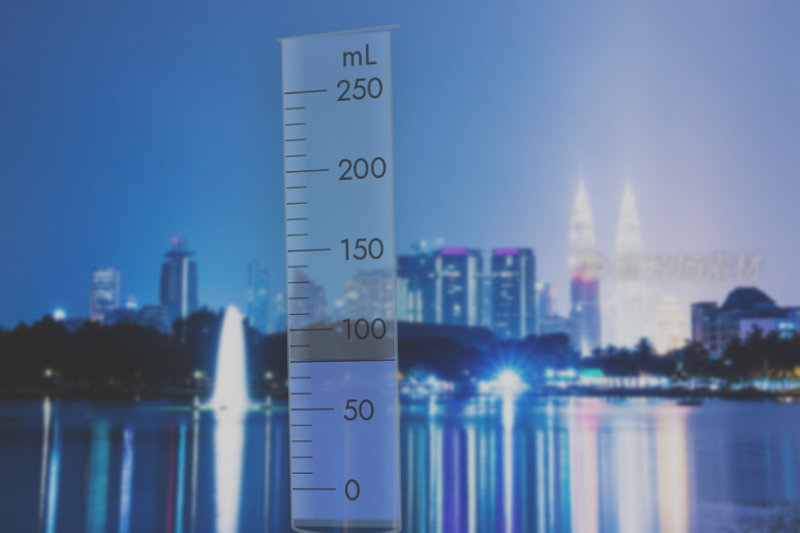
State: 80 (mL)
